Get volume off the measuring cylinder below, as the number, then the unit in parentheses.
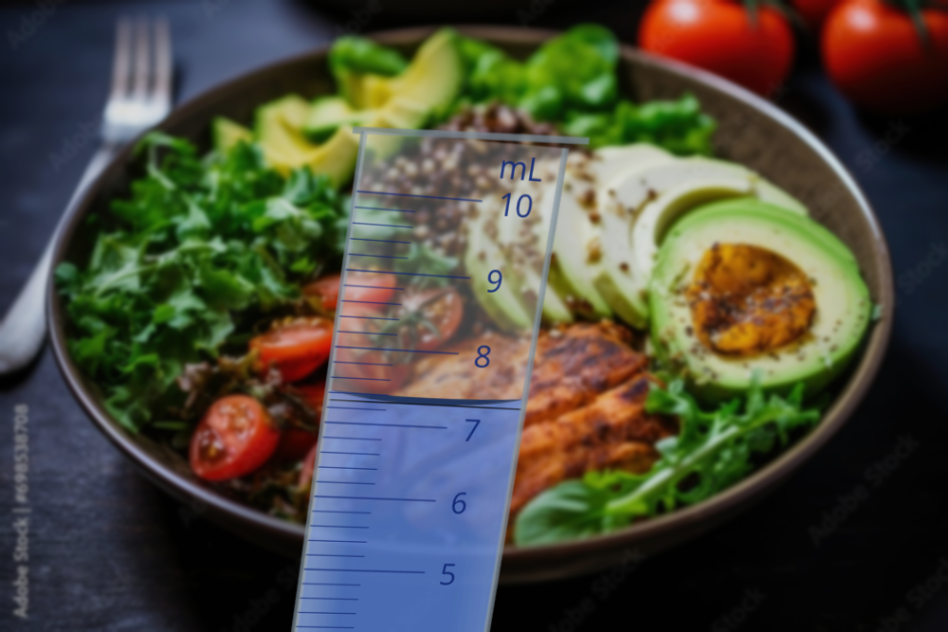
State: 7.3 (mL)
